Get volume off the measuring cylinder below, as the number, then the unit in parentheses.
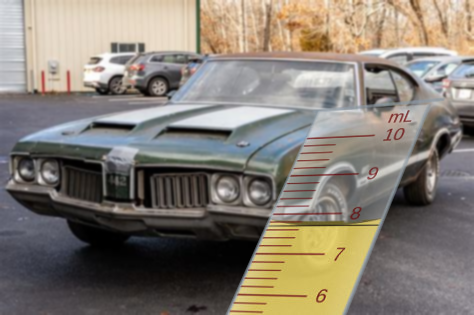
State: 7.7 (mL)
